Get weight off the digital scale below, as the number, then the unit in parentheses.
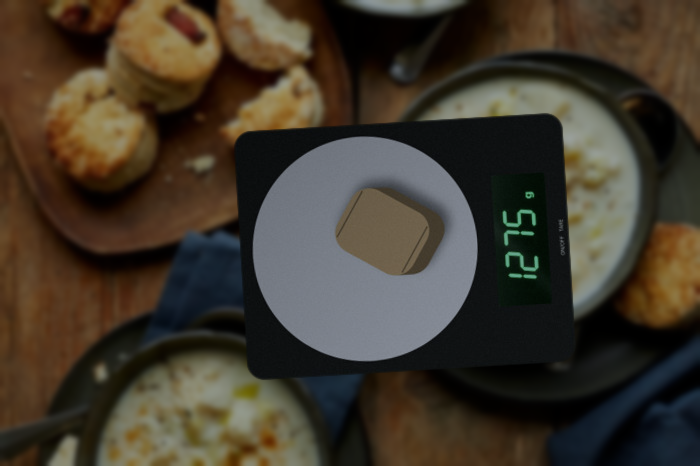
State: 1275 (g)
